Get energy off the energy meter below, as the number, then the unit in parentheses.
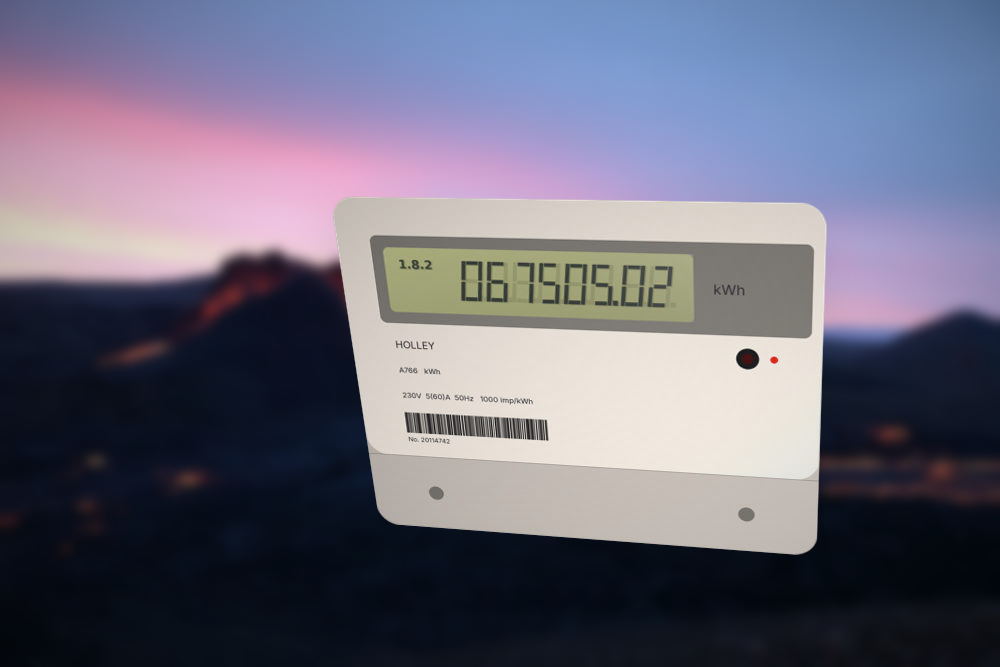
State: 67505.02 (kWh)
